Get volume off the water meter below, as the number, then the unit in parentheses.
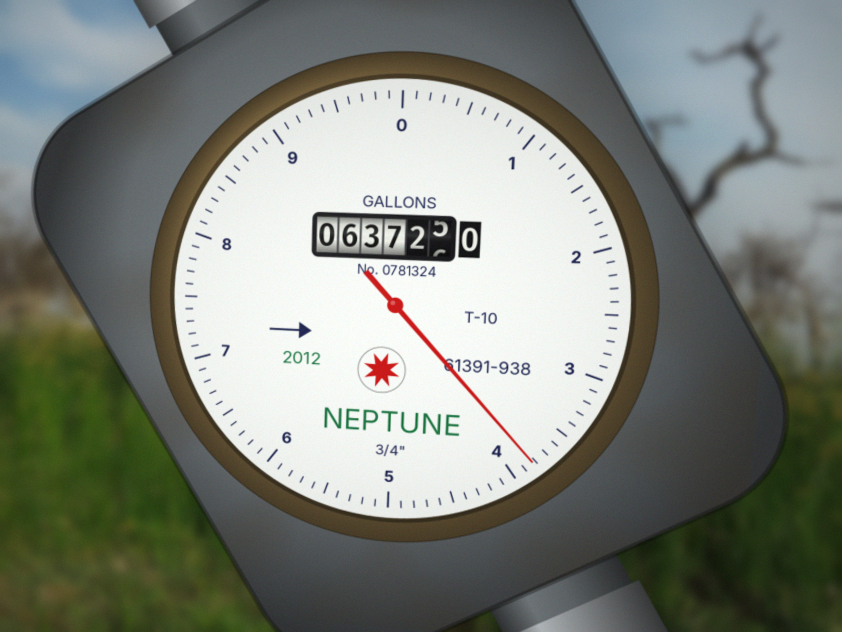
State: 637253.8 (gal)
